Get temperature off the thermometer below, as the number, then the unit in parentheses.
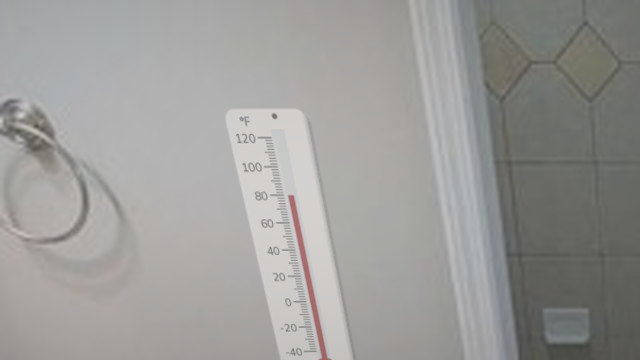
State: 80 (°F)
